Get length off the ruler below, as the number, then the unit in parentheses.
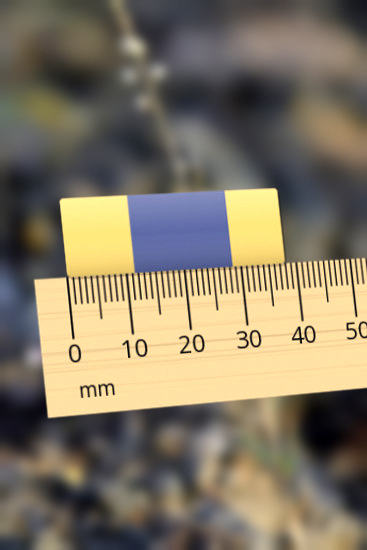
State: 38 (mm)
